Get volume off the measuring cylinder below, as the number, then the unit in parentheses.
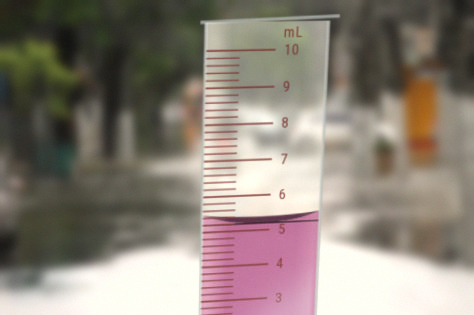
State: 5.2 (mL)
